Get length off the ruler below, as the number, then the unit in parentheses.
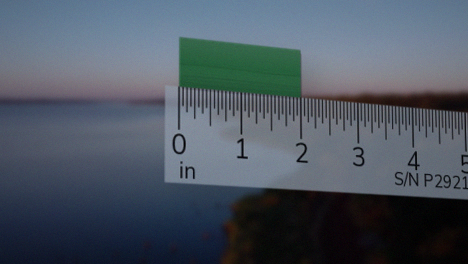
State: 2 (in)
